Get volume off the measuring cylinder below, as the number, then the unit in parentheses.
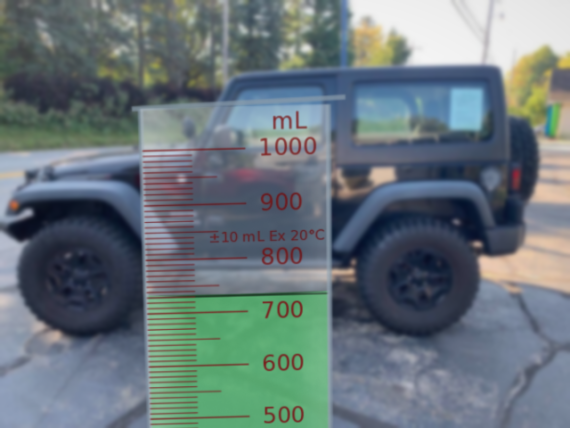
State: 730 (mL)
